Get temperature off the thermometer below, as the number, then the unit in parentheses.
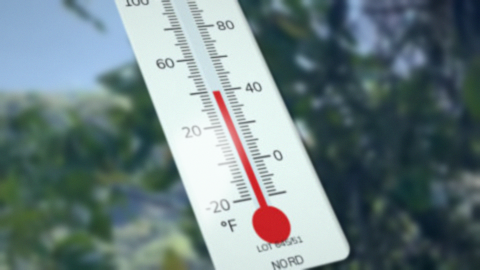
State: 40 (°F)
